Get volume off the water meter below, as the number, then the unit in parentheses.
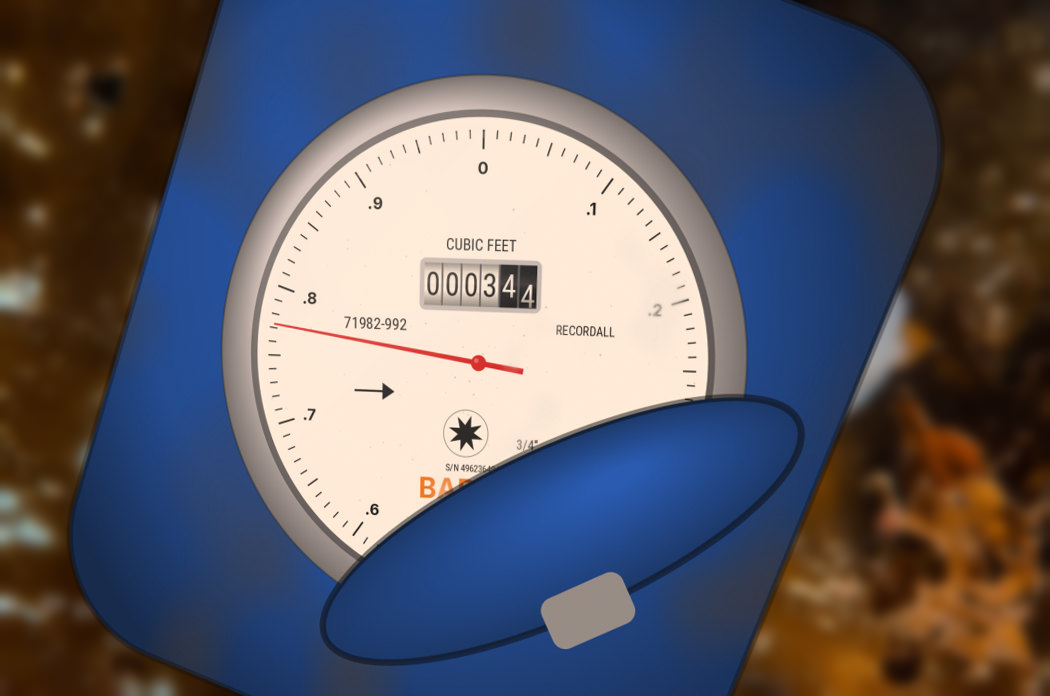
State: 343.77 (ft³)
